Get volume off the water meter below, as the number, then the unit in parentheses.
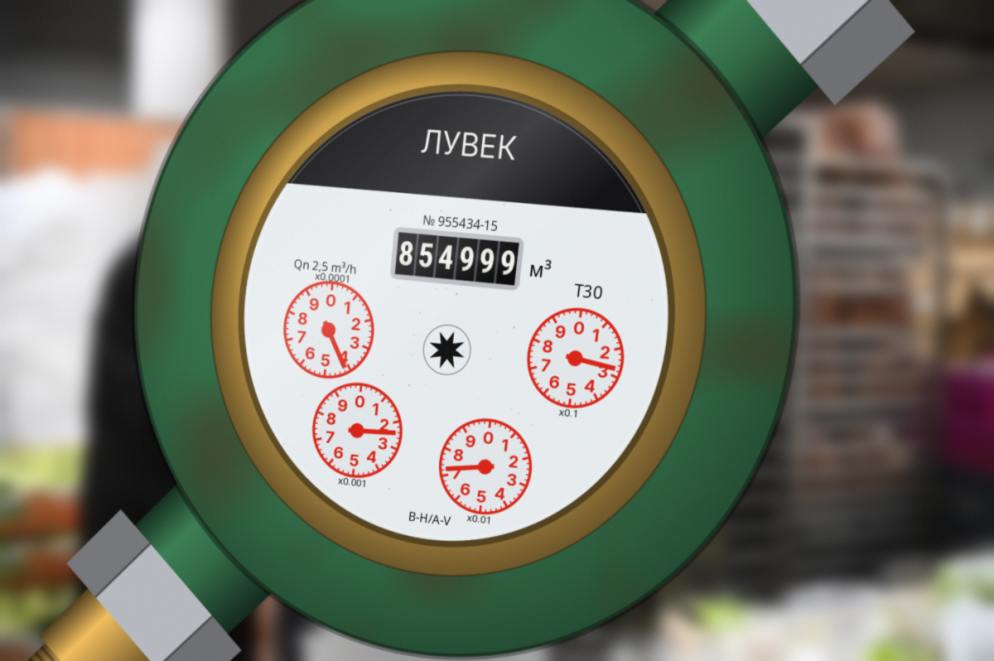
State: 854999.2724 (m³)
